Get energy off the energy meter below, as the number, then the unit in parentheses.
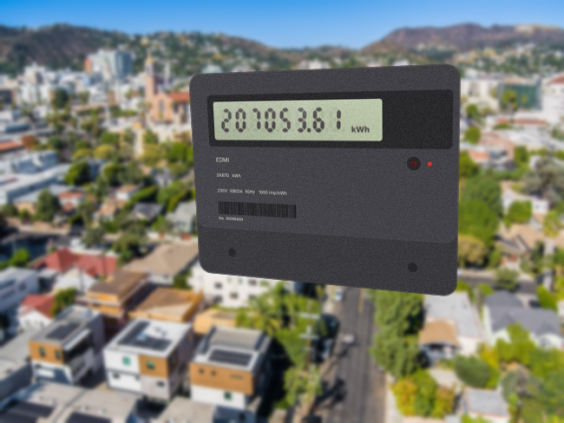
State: 207053.61 (kWh)
